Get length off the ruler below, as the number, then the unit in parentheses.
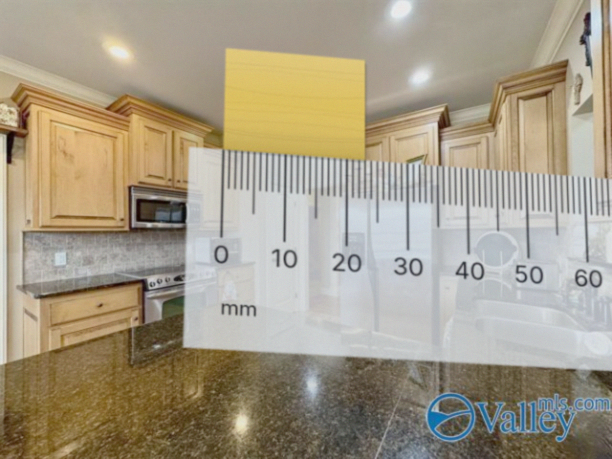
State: 23 (mm)
